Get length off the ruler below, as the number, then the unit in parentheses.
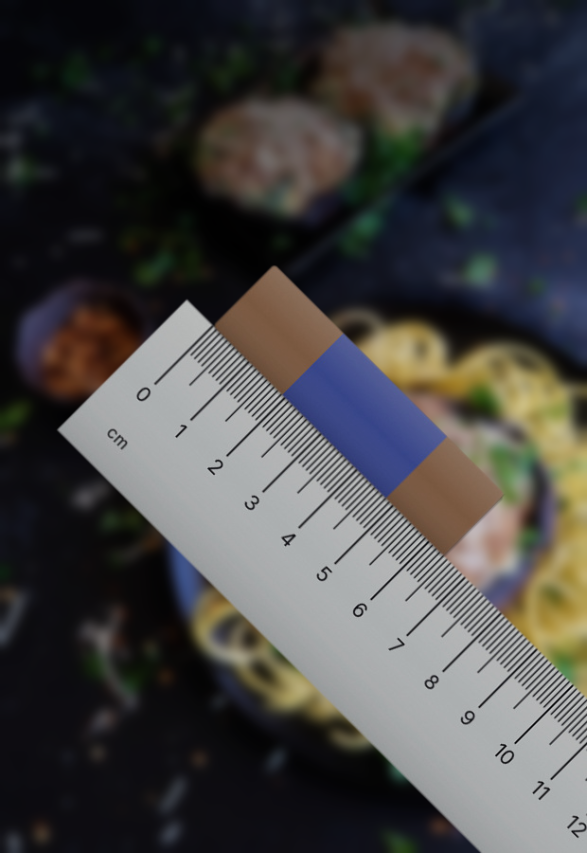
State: 6.4 (cm)
